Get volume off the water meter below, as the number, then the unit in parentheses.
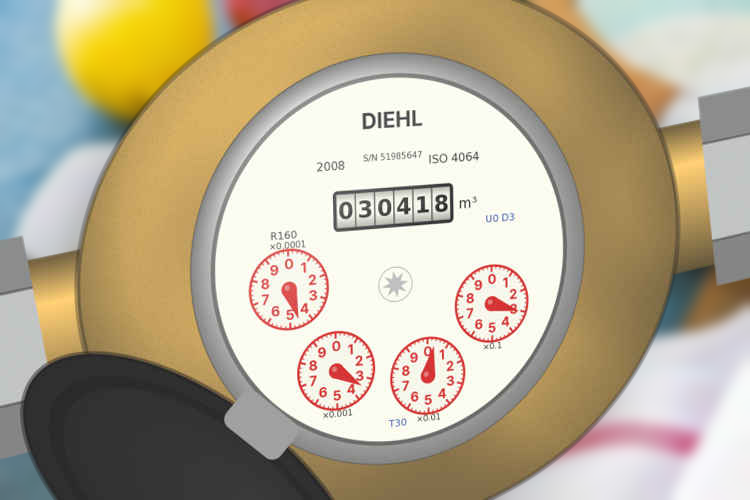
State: 30418.3034 (m³)
